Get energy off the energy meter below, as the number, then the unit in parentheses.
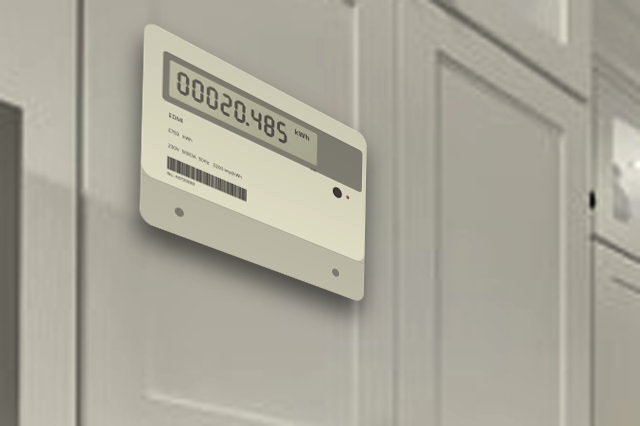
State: 20.485 (kWh)
